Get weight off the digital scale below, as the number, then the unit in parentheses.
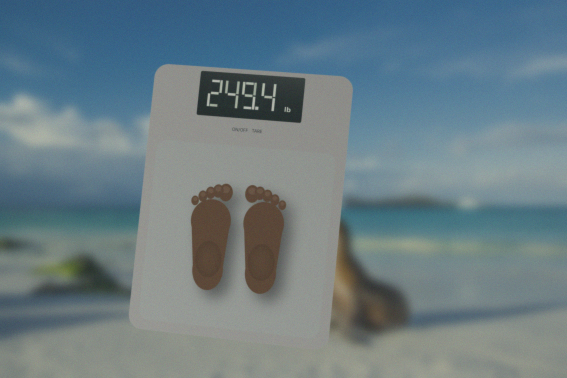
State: 249.4 (lb)
